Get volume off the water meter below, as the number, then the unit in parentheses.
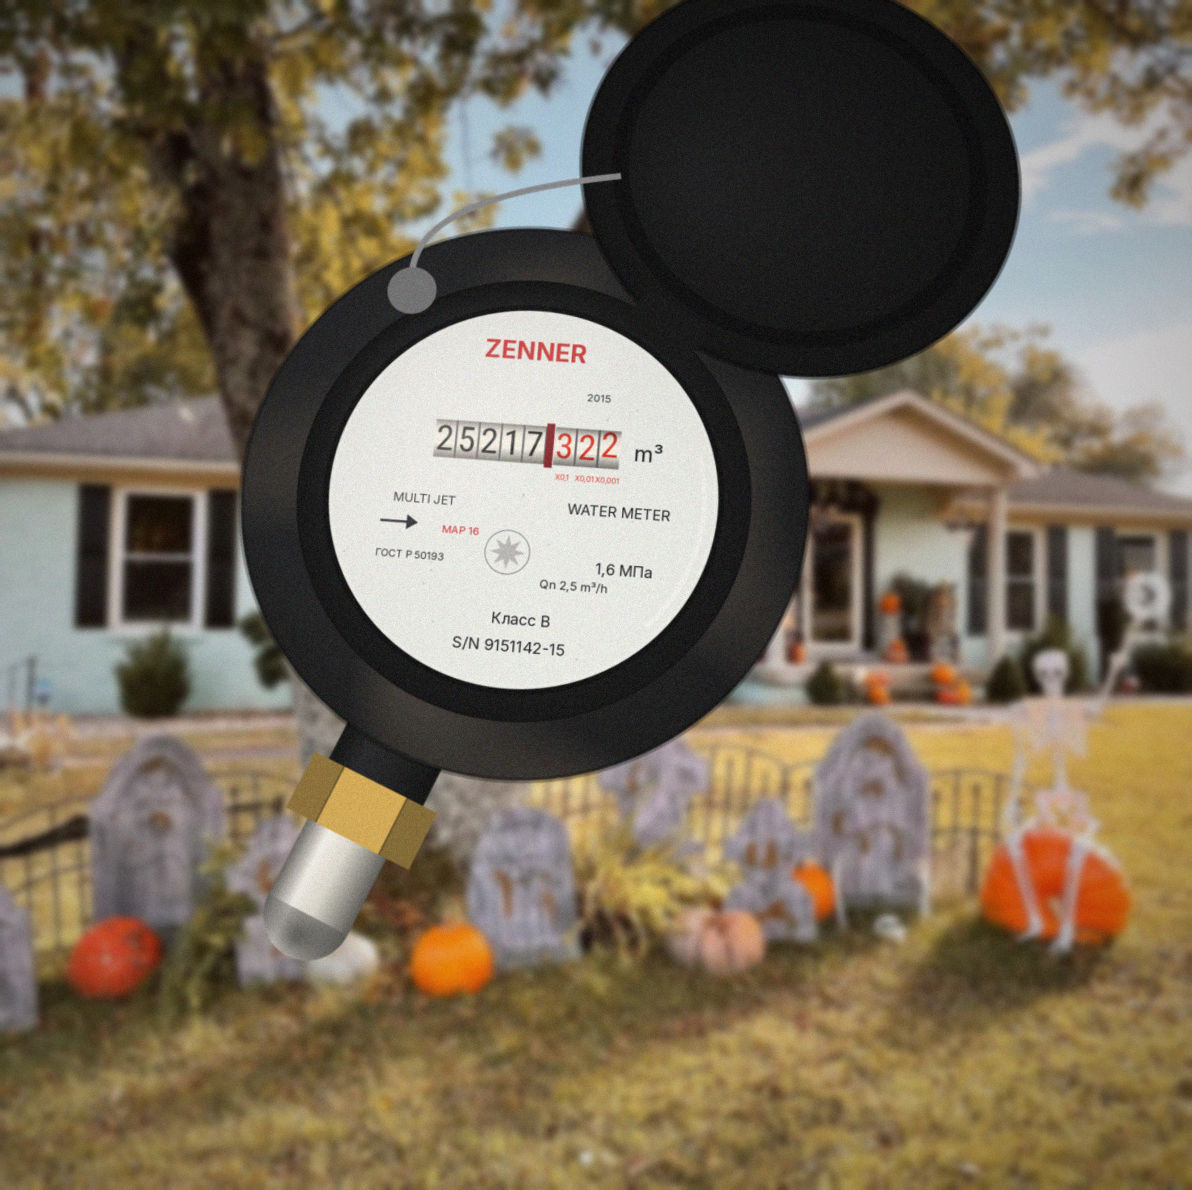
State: 25217.322 (m³)
